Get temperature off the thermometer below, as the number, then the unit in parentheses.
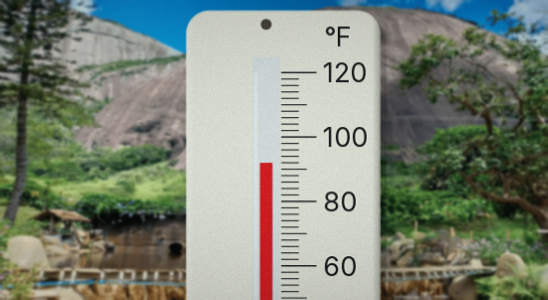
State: 92 (°F)
